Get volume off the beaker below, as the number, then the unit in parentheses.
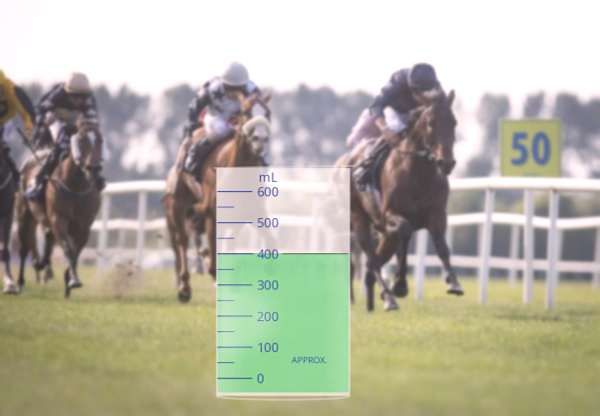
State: 400 (mL)
